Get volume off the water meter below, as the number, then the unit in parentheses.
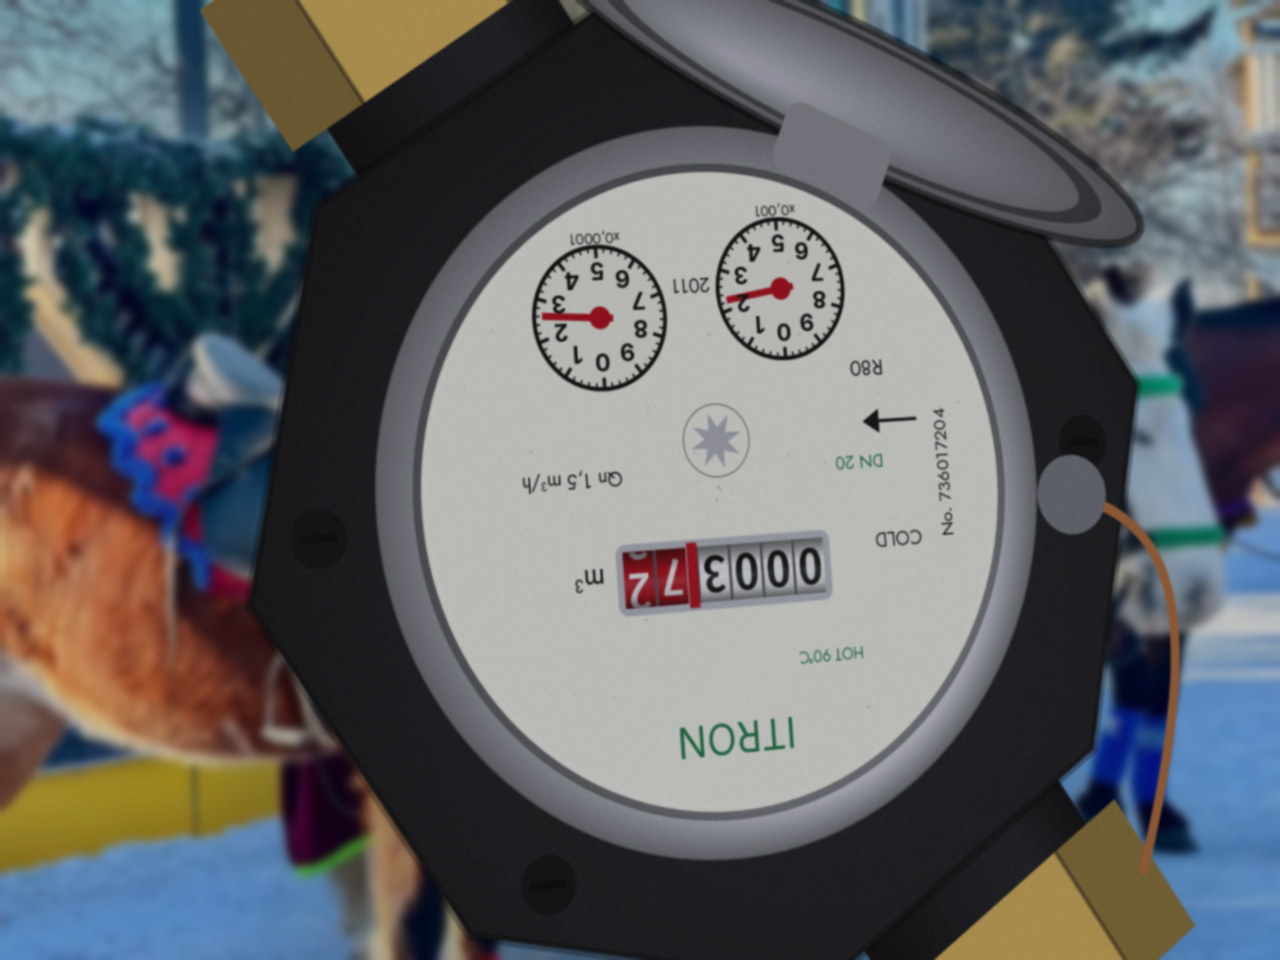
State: 3.7222 (m³)
